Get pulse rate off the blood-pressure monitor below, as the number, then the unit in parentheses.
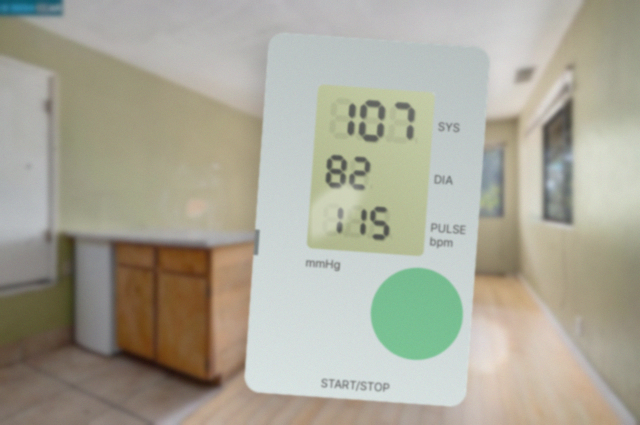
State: 115 (bpm)
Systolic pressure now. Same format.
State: 107 (mmHg)
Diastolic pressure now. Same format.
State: 82 (mmHg)
